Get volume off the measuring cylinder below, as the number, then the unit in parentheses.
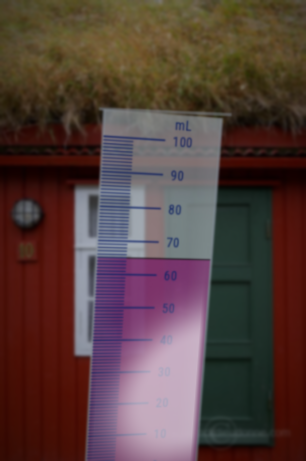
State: 65 (mL)
